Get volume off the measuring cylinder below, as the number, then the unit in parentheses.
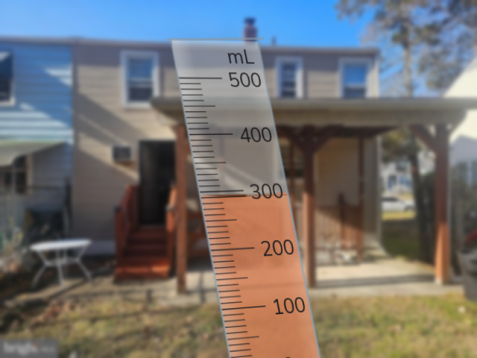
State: 290 (mL)
